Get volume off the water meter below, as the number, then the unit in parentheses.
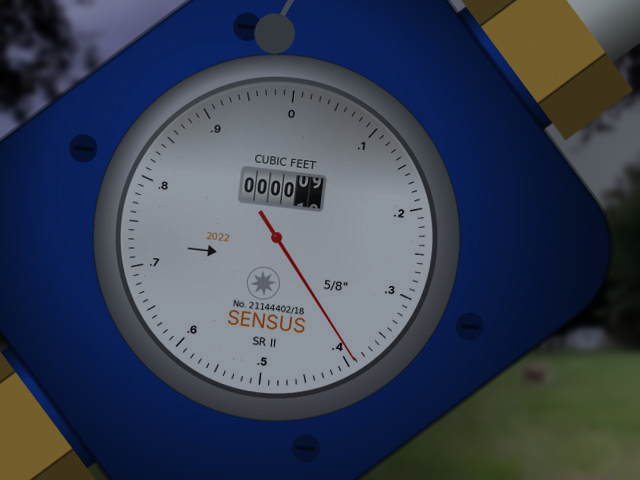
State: 9.39 (ft³)
